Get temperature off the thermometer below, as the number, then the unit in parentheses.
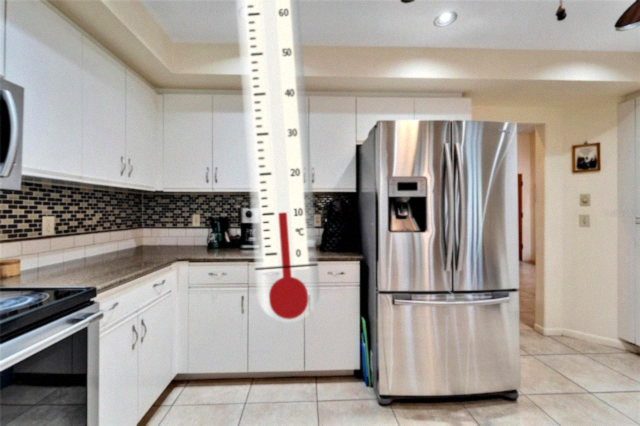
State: 10 (°C)
